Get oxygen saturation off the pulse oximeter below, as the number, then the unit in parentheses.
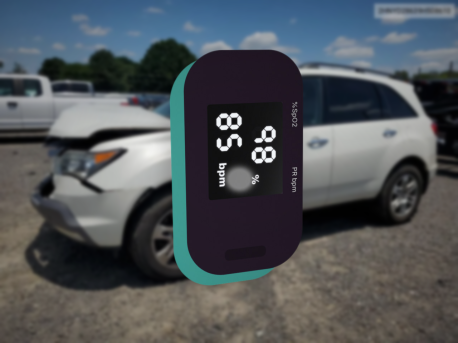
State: 98 (%)
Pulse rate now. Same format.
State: 85 (bpm)
